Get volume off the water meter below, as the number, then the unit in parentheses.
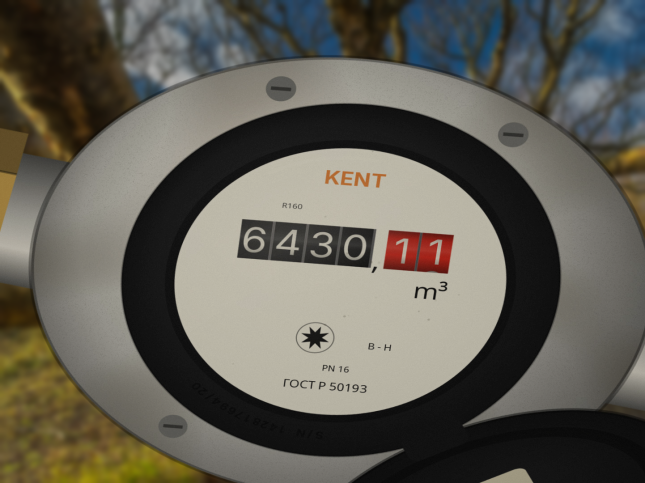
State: 6430.11 (m³)
